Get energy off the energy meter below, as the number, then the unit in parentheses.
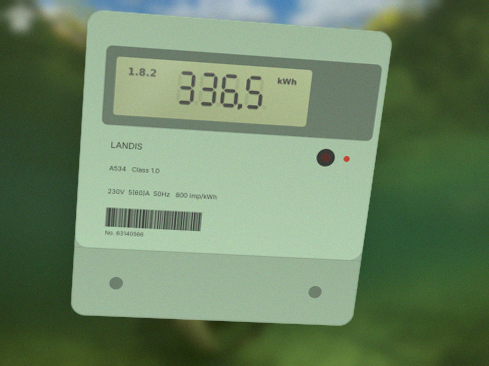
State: 336.5 (kWh)
